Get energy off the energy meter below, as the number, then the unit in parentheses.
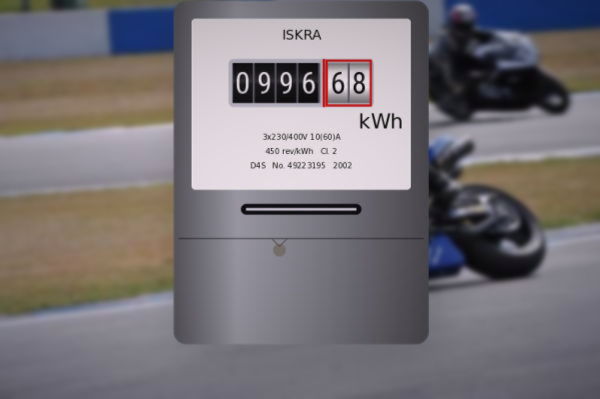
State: 996.68 (kWh)
